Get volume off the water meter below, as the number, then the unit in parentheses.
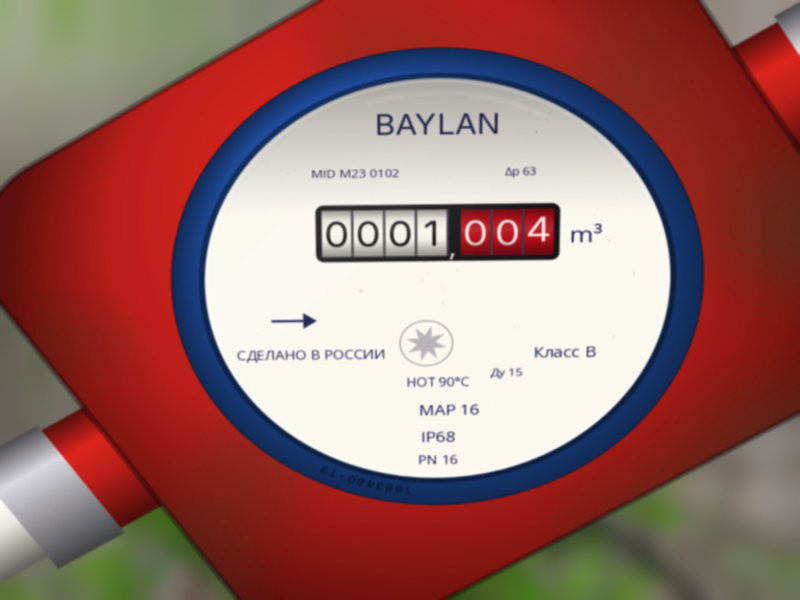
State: 1.004 (m³)
